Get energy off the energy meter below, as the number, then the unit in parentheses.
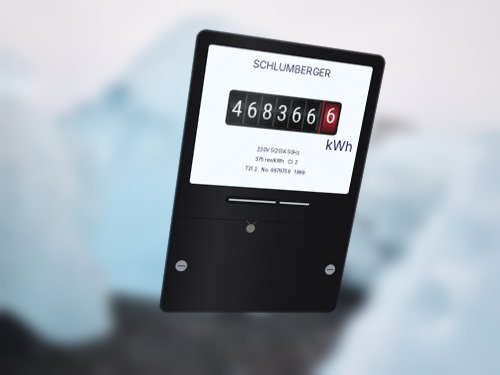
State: 468366.6 (kWh)
